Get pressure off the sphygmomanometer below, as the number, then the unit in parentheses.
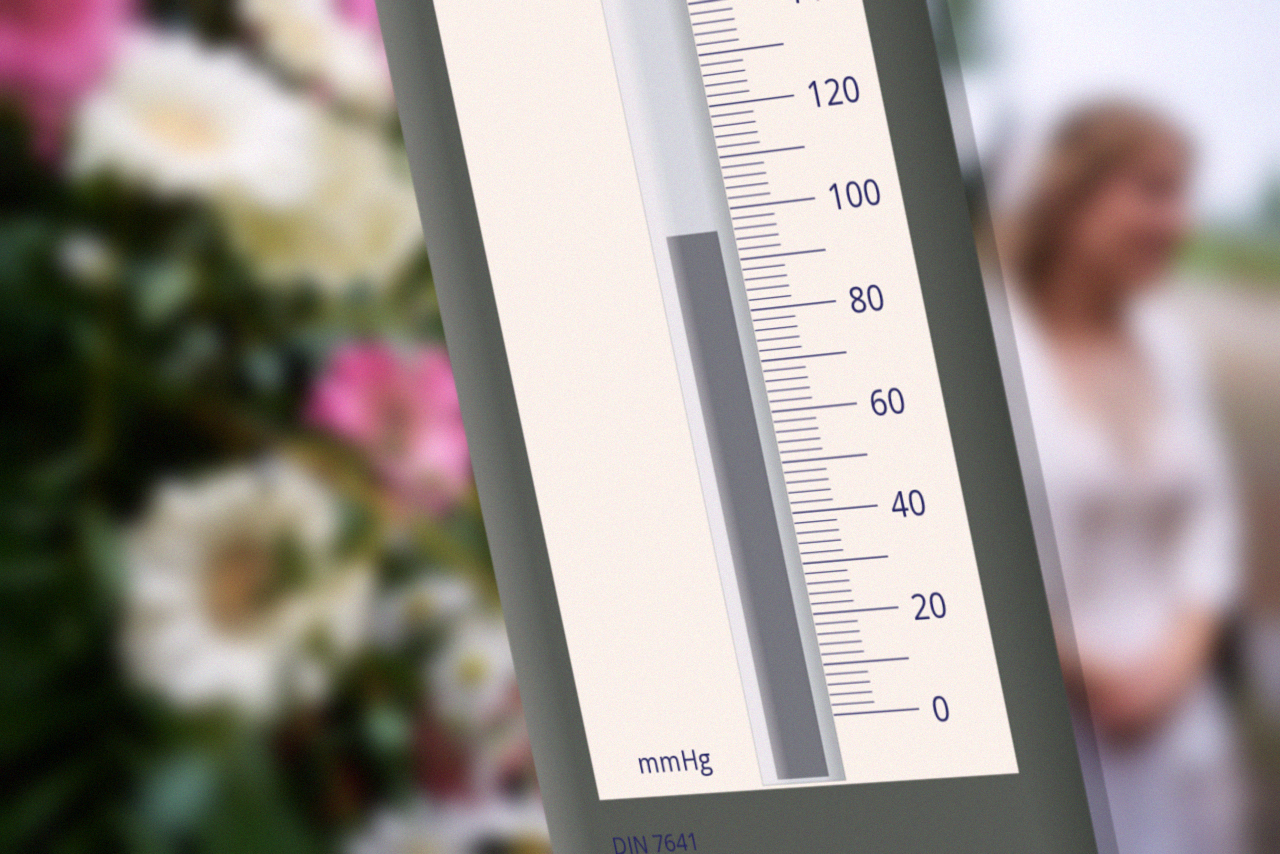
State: 96 (mmHg)
